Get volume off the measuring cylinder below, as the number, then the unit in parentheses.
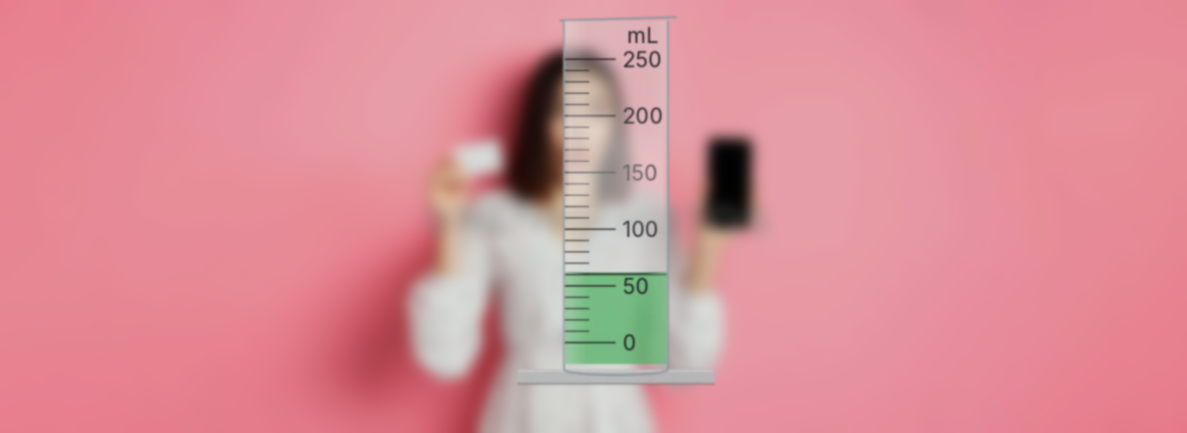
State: 60 (mL)
